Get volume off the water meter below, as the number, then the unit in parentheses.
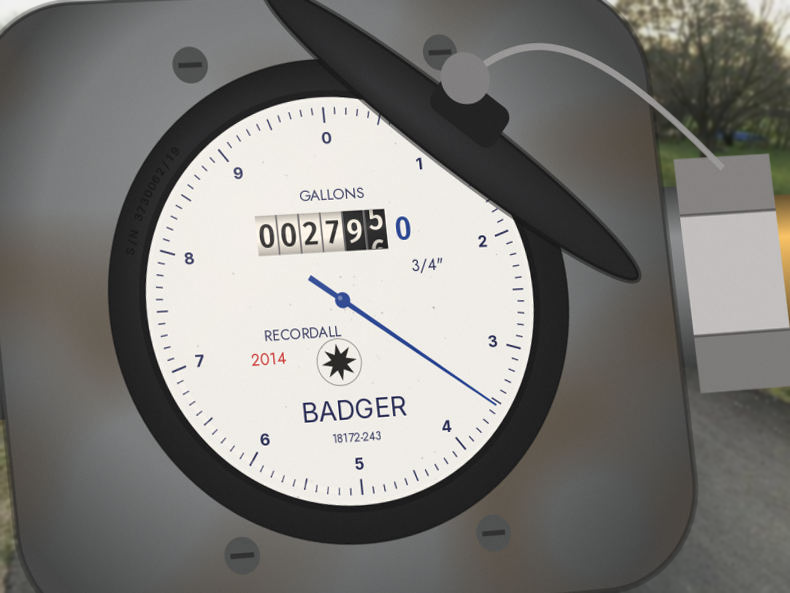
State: 27953.5 (gal)
